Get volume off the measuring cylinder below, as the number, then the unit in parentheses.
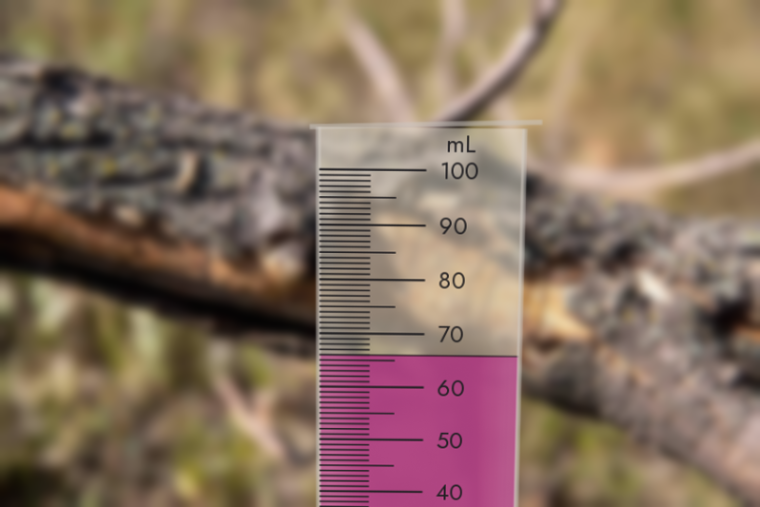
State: 66 (mL)
